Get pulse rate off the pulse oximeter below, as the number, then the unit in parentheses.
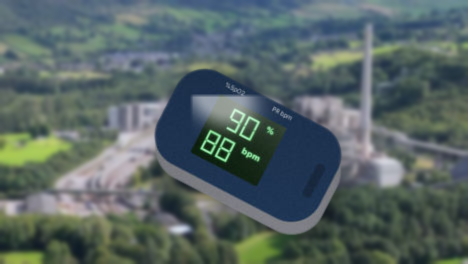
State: 88 (bpm)
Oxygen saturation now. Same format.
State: 90 (%)
